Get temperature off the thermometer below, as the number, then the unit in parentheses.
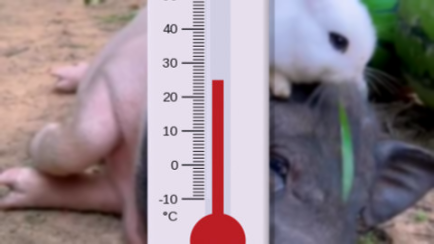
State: 25 (°C)
